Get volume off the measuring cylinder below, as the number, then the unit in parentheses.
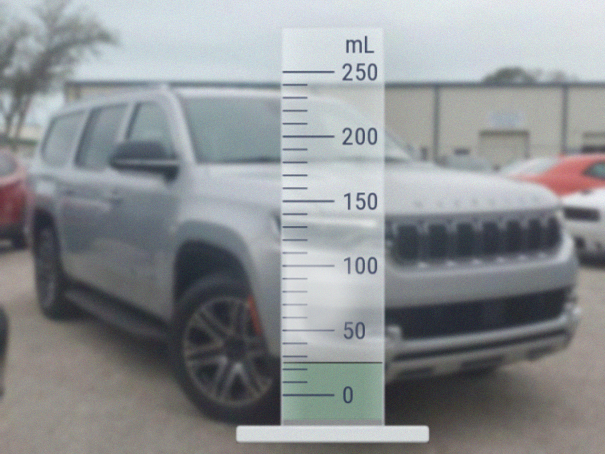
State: 25 (mL)
